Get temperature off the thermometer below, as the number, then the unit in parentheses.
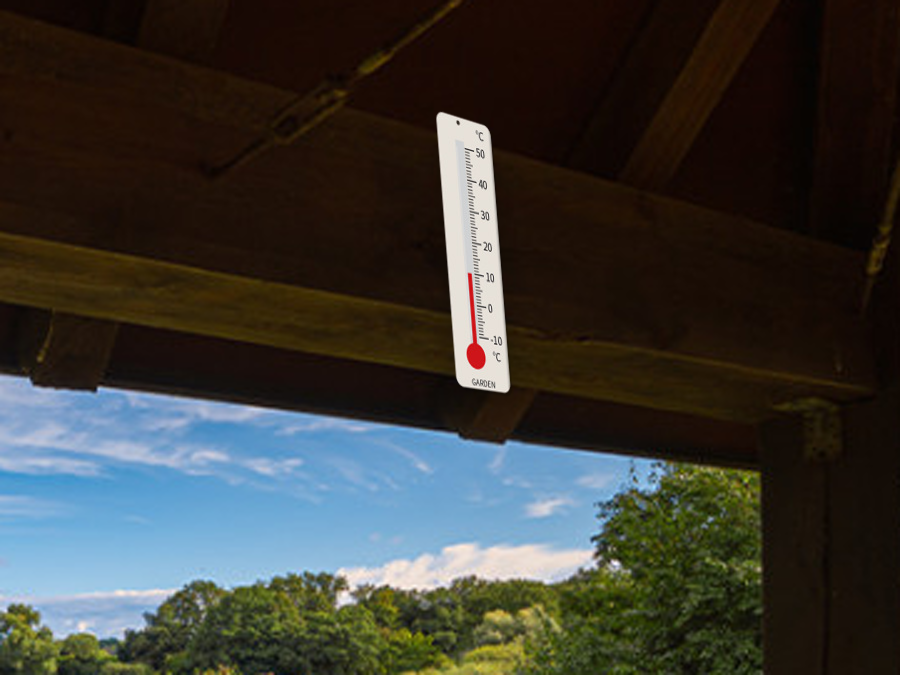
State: 10 (°C)
